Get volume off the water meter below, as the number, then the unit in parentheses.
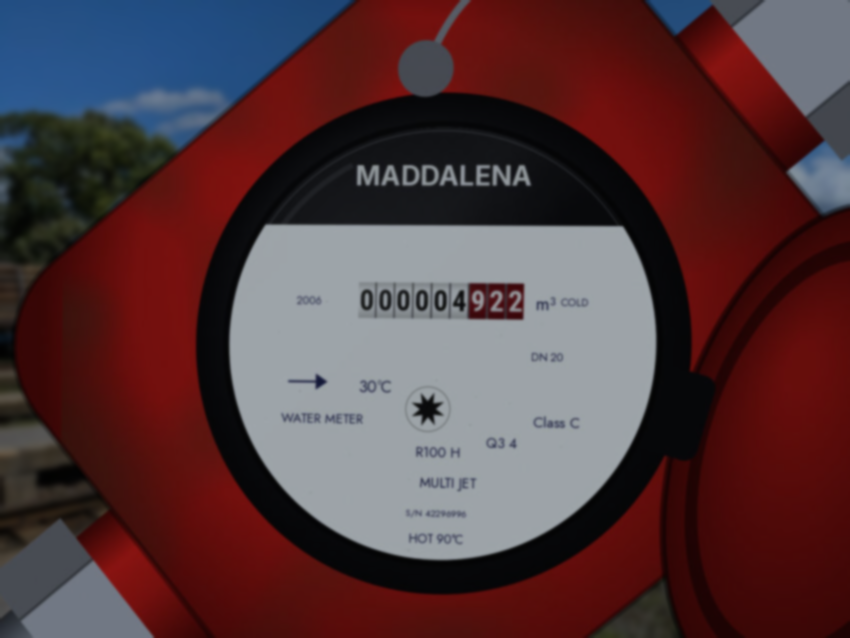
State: 4.922 (m³)
